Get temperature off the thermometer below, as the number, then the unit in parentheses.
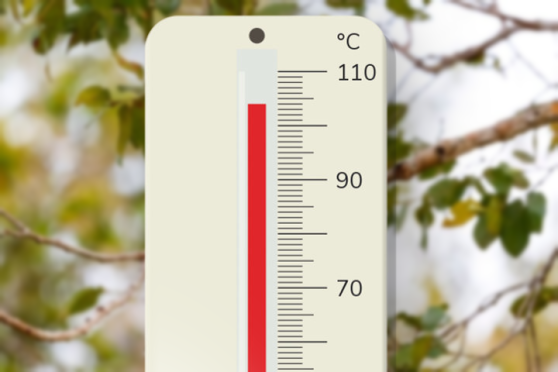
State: 104 (°C)
